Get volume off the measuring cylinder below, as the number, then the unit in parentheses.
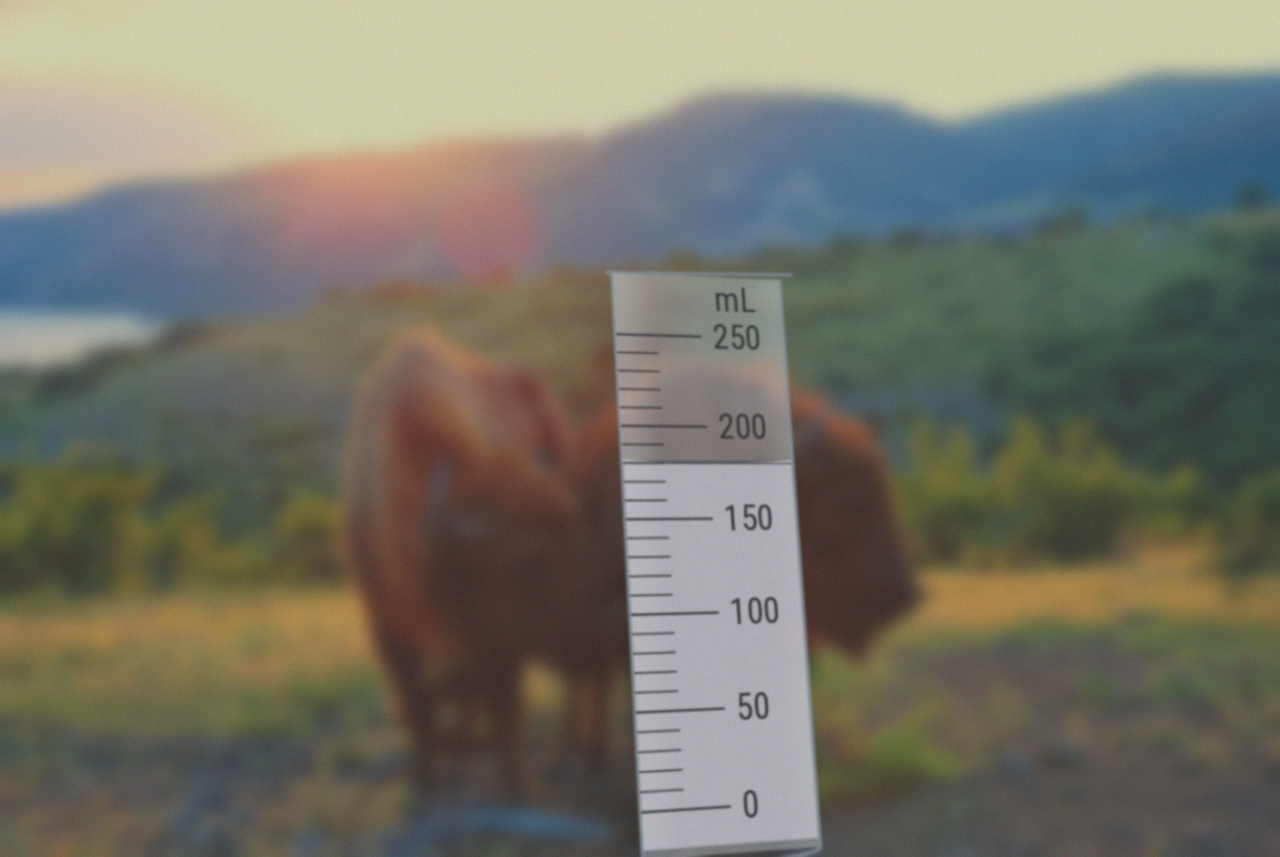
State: 180 (mL)
